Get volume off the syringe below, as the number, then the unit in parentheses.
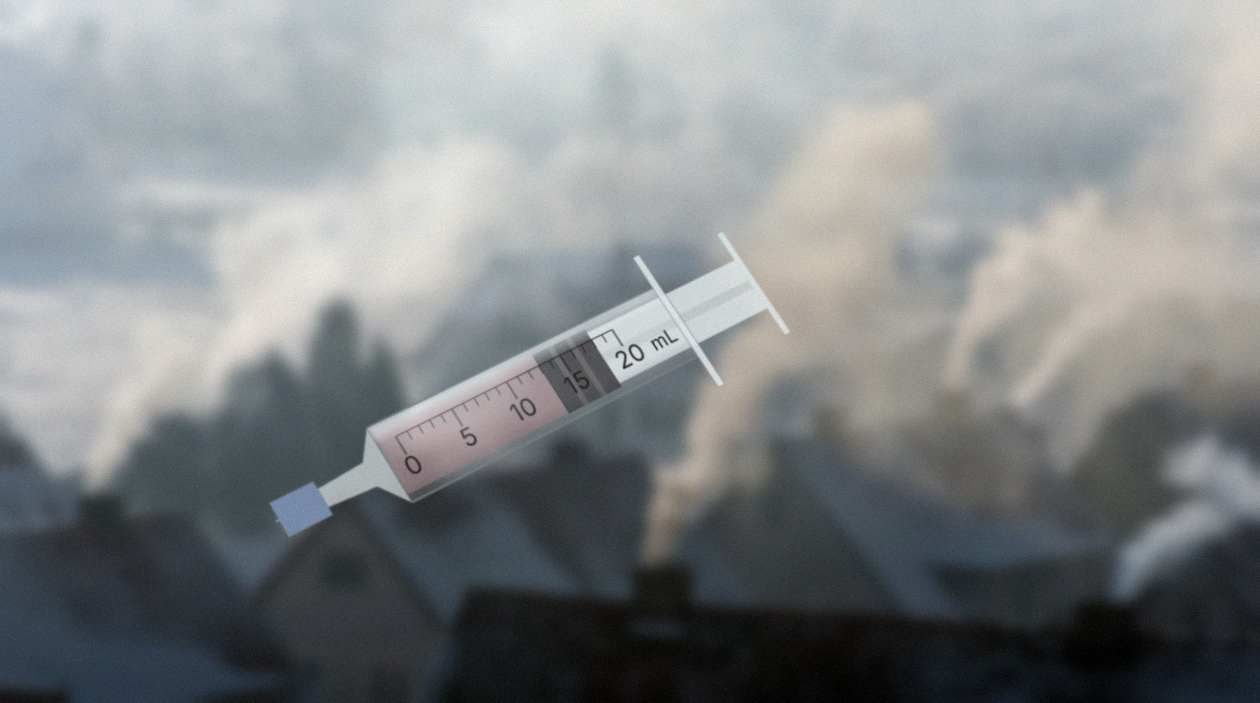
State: 13 (mL)
